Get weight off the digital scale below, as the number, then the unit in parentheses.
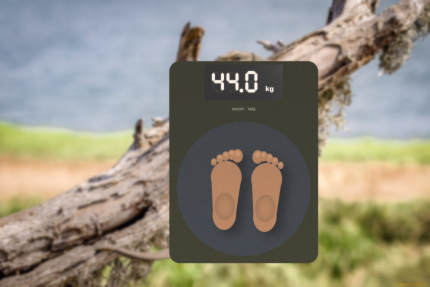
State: 44.0 (kg)
